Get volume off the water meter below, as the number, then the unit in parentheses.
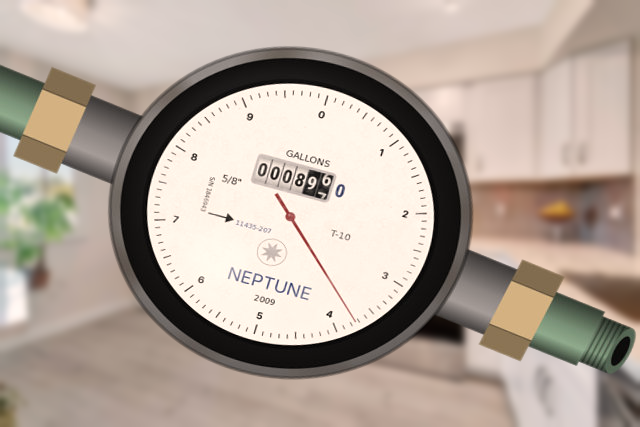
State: 8963.7 (gal)
